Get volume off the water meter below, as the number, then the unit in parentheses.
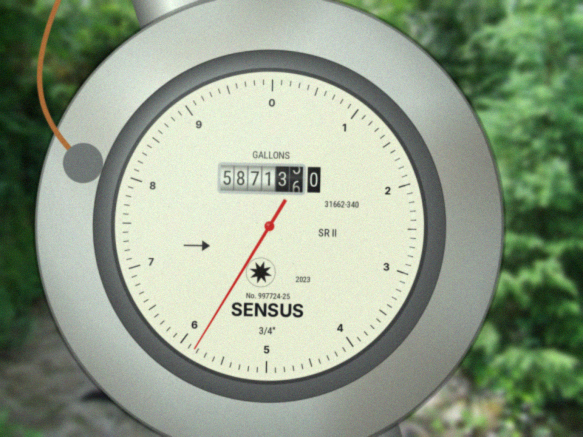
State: 5871355.8 (gal)
